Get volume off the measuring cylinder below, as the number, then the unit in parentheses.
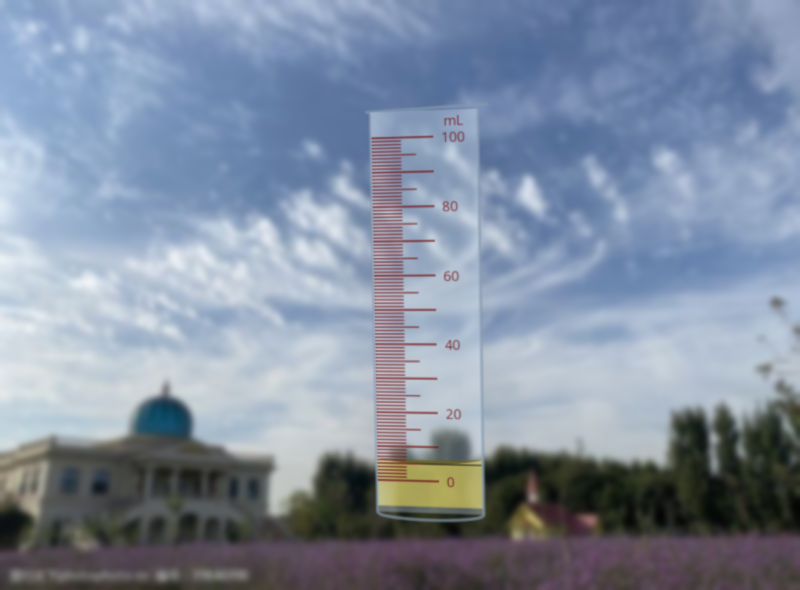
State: 5 (mL)
